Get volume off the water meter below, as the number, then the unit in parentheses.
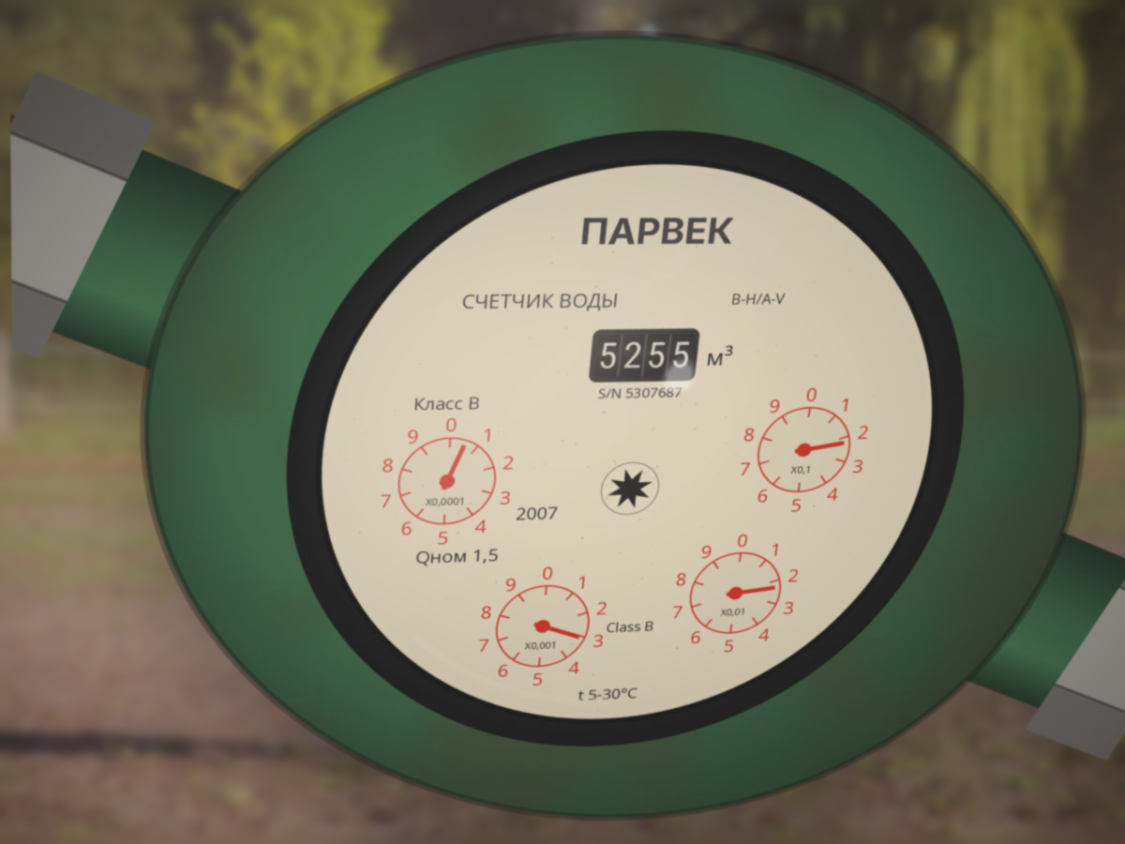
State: 5255.2230 (m³)
